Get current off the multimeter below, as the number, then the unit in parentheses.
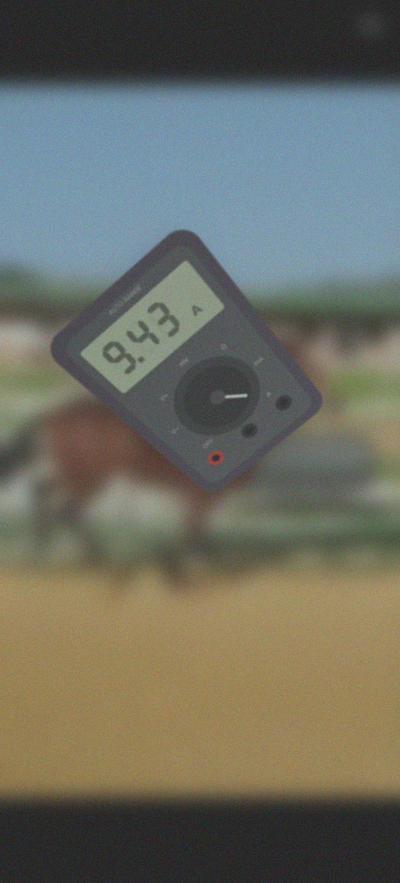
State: 9.43 (A)
